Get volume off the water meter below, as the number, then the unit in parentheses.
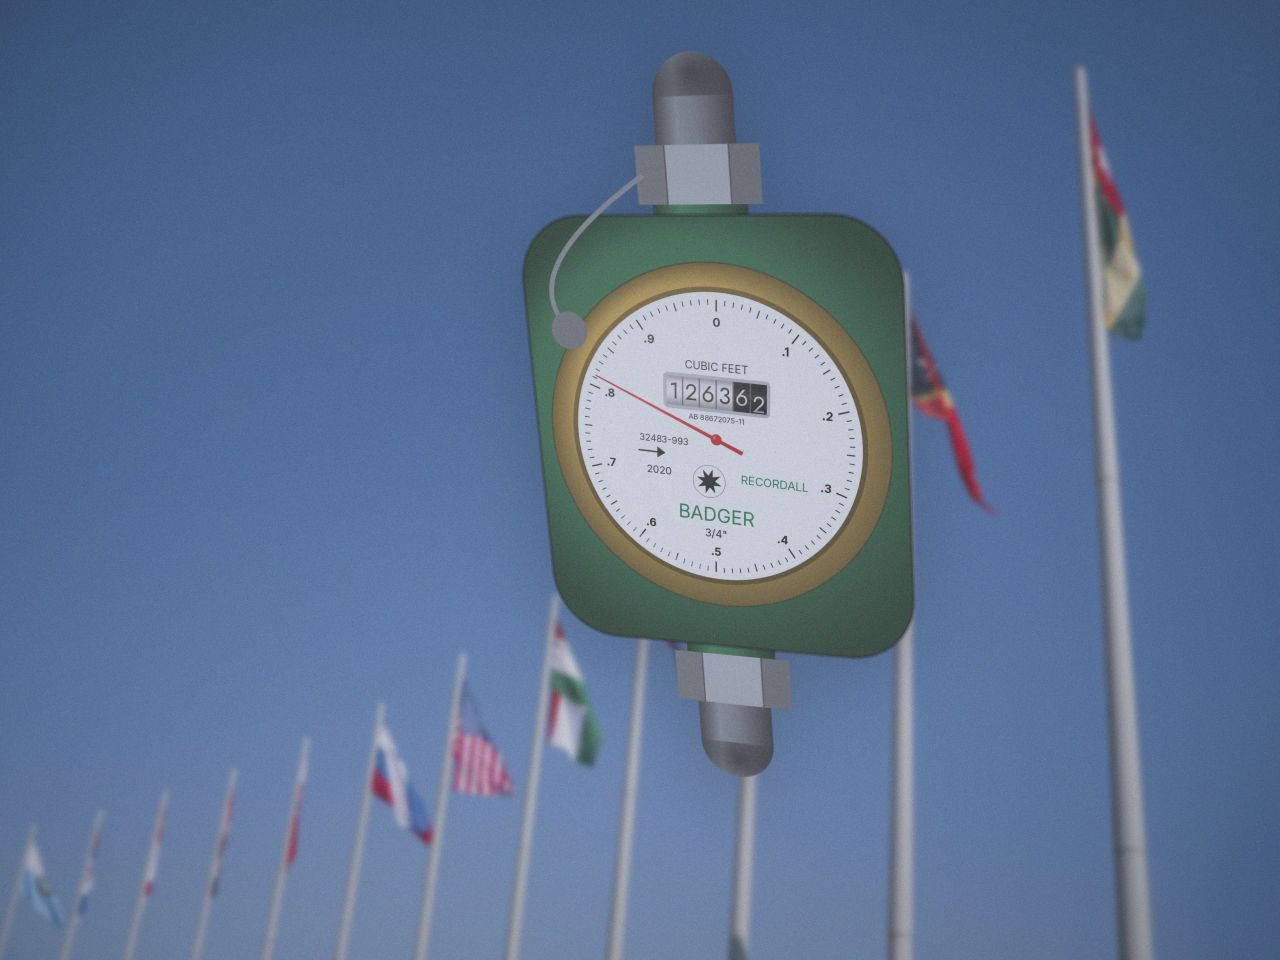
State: 126361.81 (ft³)
